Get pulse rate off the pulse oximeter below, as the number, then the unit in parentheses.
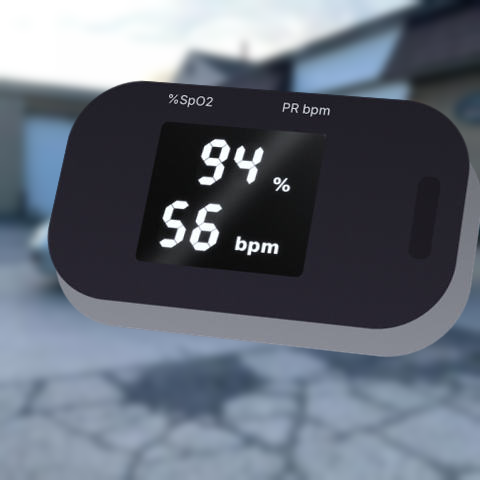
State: 56 (bpm)
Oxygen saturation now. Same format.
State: 94 (%)
